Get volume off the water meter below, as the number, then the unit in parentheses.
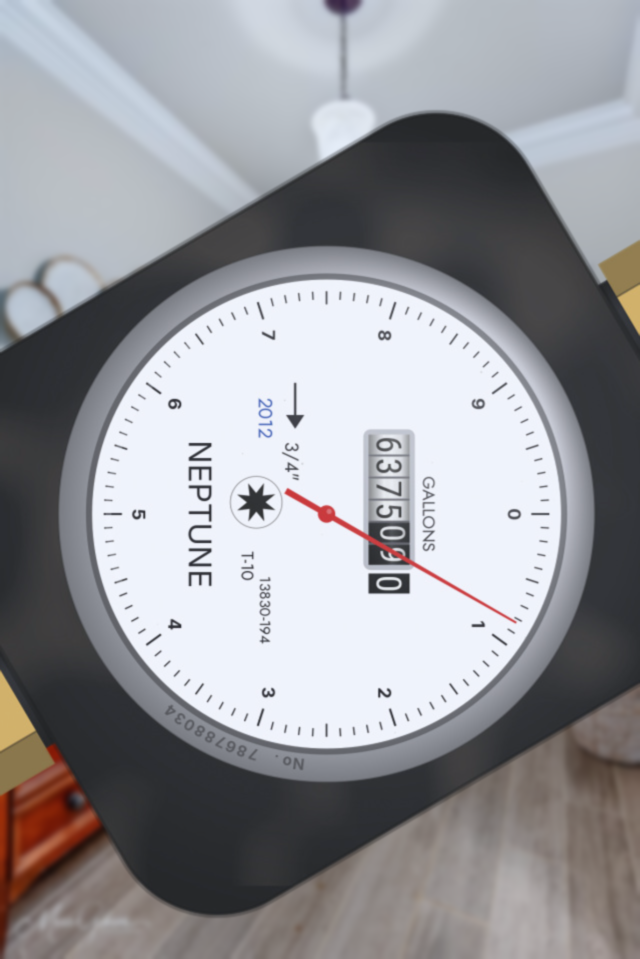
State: 6375090.8 (gal)
